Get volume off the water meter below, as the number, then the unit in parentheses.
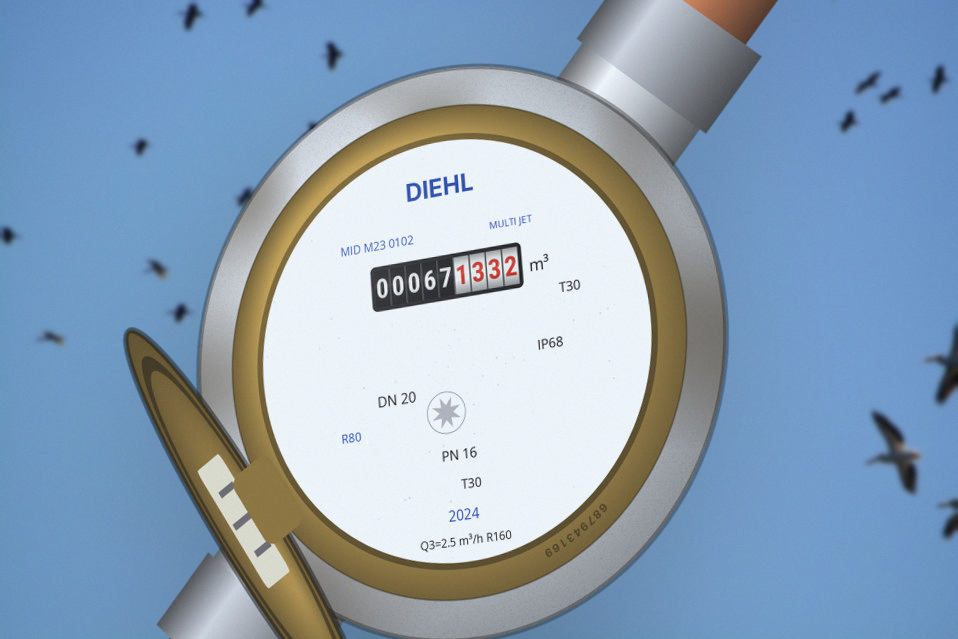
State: 67.1332 (m³)
